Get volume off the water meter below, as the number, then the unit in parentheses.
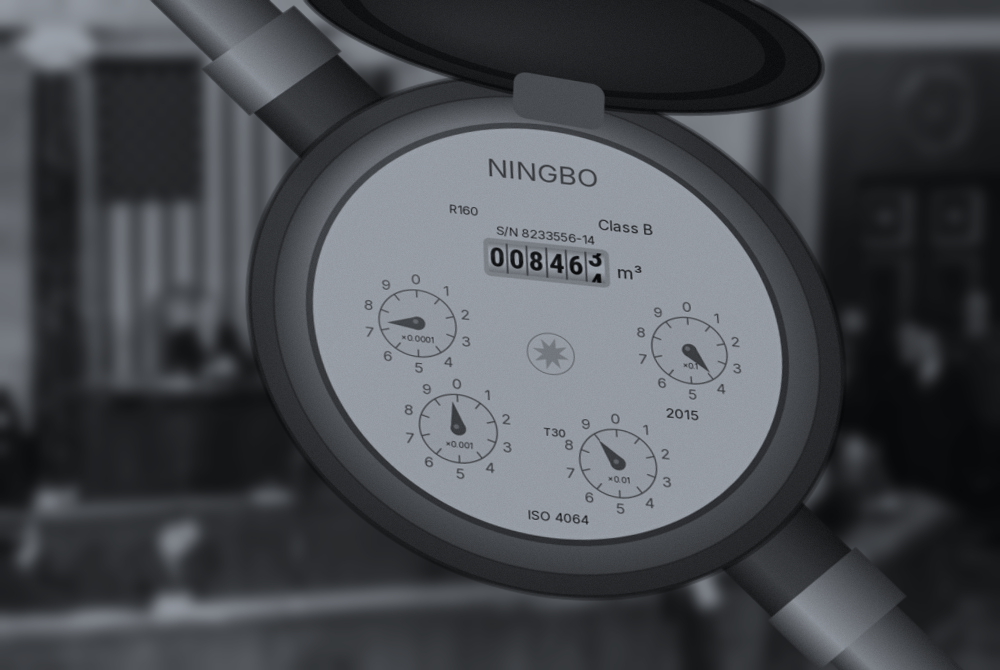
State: 8463.3897 (m³)
